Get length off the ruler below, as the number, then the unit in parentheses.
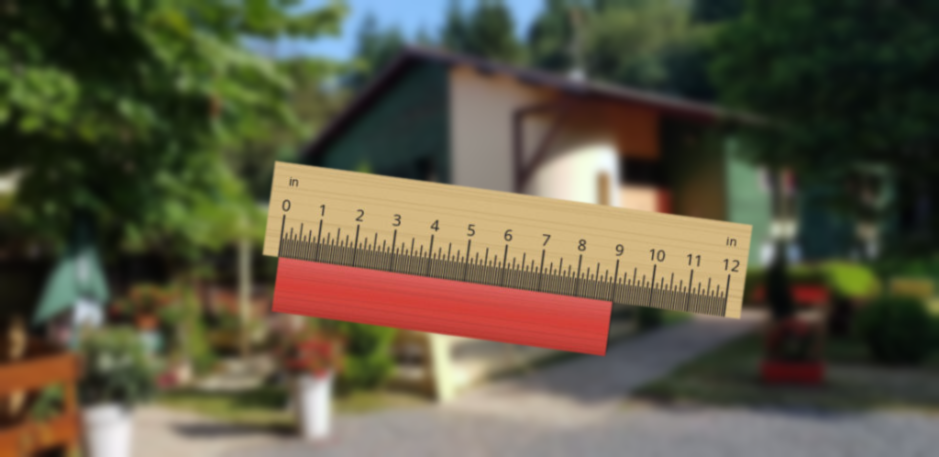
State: 9 (in)
